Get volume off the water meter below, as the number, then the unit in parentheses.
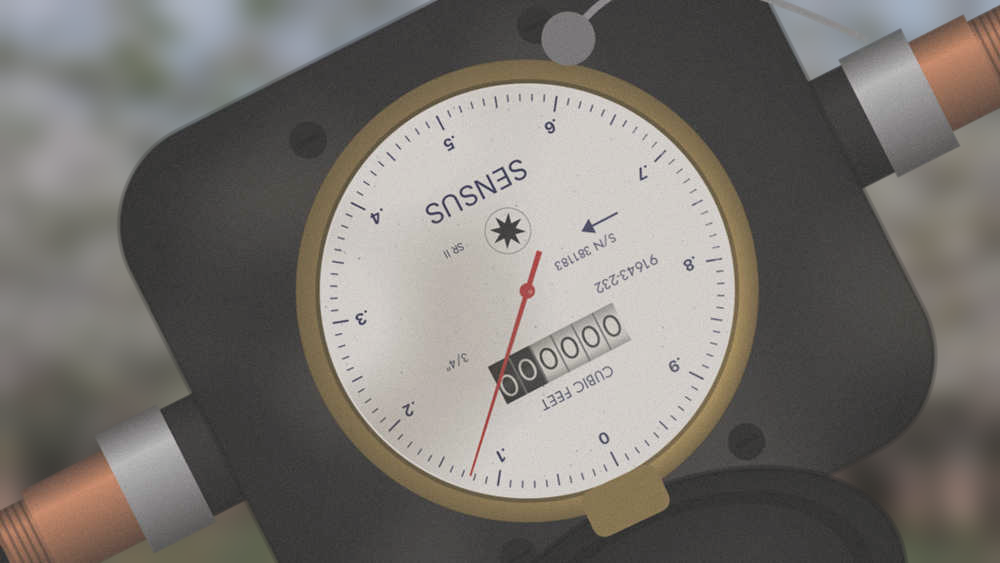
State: 0.12 (ft³)
